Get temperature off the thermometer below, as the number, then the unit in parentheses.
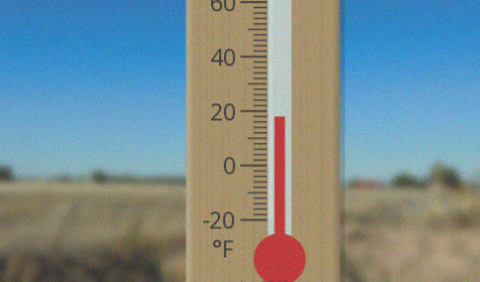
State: 18 (°F)
